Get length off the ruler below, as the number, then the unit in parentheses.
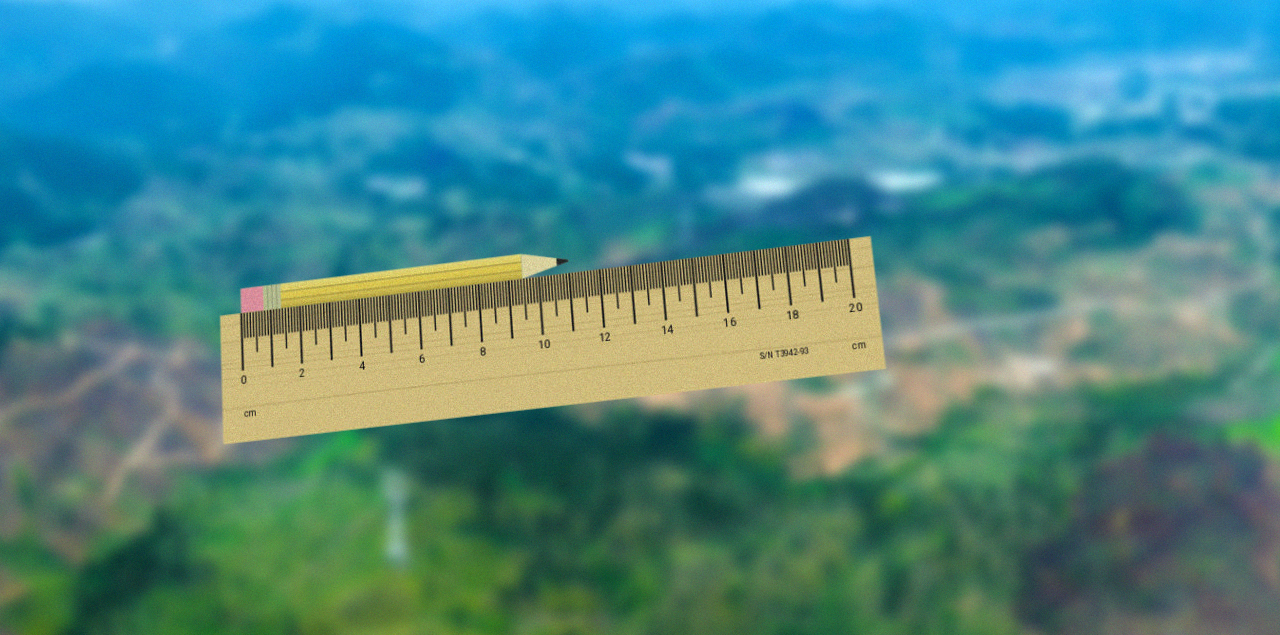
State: 11 (cm)
